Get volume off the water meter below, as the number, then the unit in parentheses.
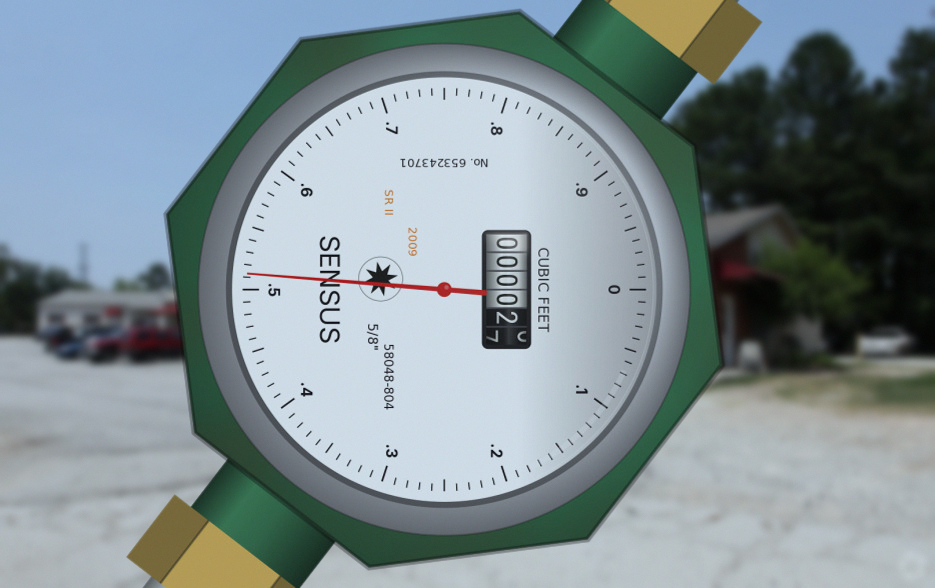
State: 26.51 (ft³)
